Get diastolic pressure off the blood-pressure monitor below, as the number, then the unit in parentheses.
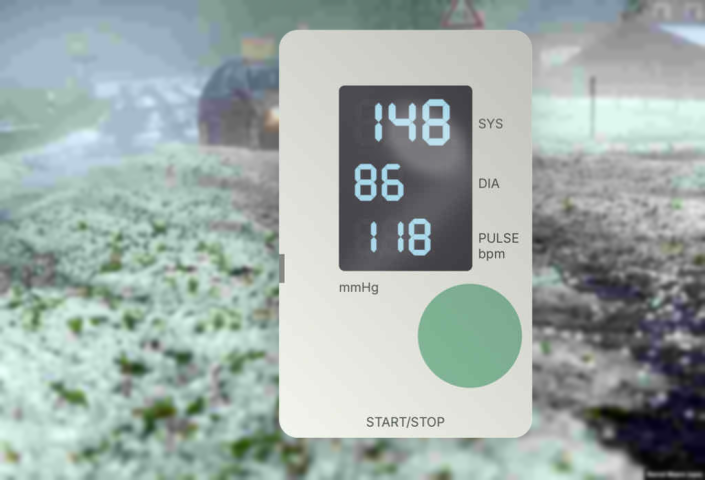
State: 86 (mmHg)
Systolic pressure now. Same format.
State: 148 (mmHg)
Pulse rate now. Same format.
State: 118 (bpm)
